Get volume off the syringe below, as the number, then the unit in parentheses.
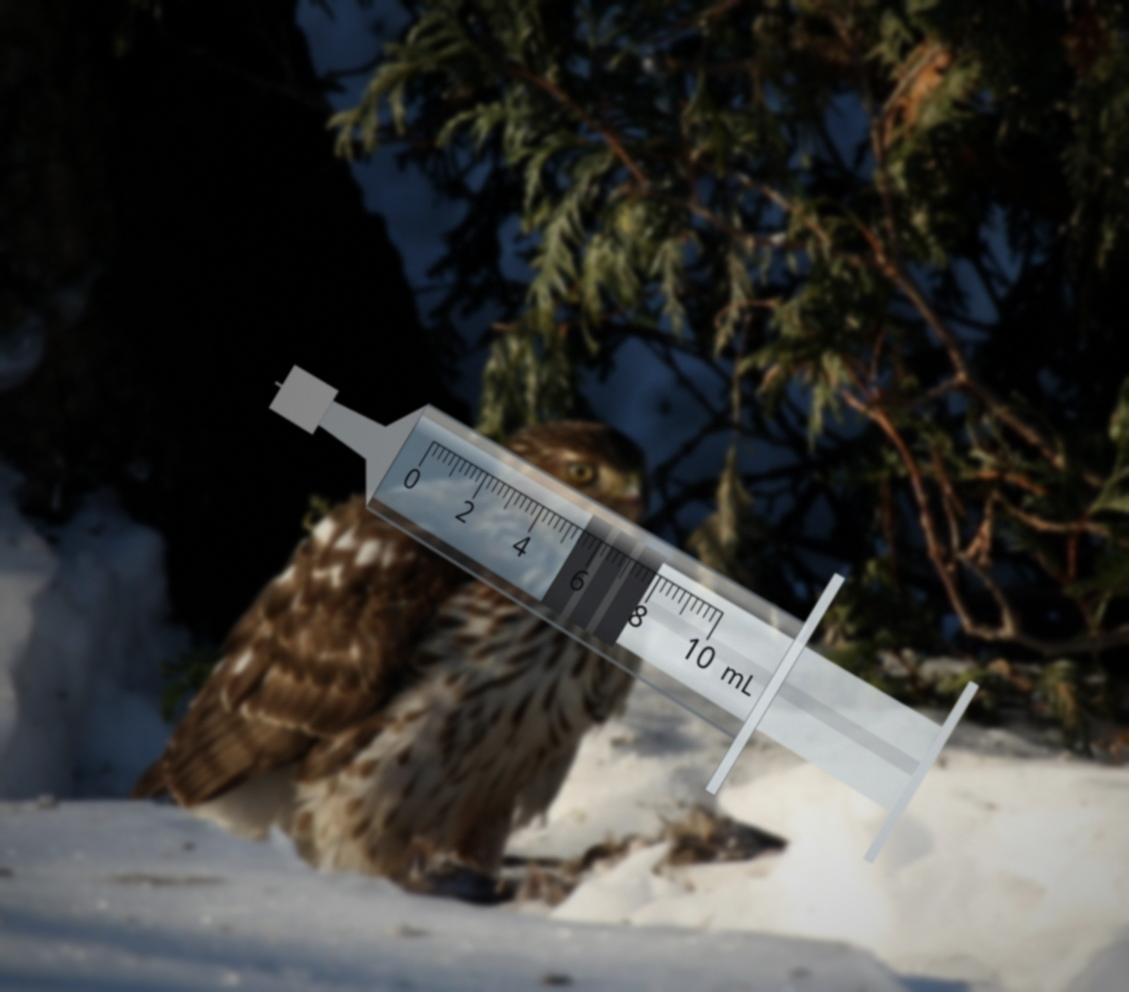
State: 5.4 (mL)
